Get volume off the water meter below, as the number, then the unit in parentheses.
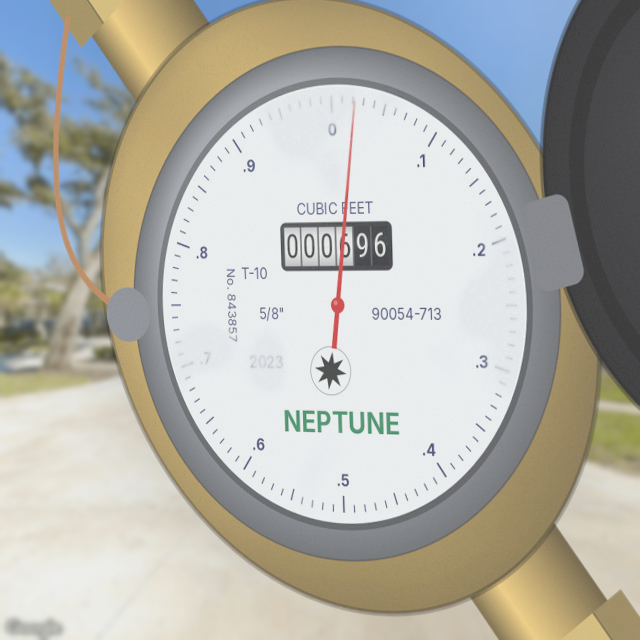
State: 696.02 (ft³)
